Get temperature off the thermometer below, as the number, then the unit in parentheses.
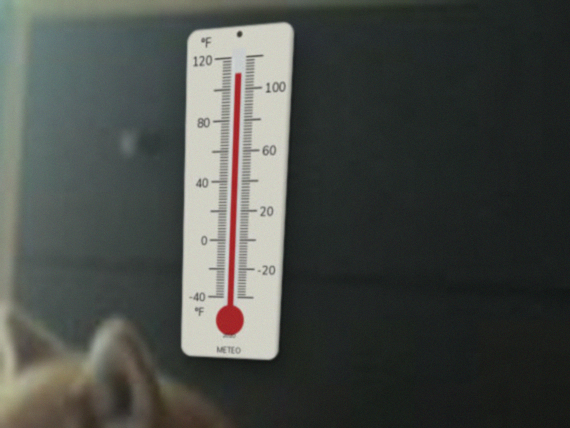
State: 110 (°F)
